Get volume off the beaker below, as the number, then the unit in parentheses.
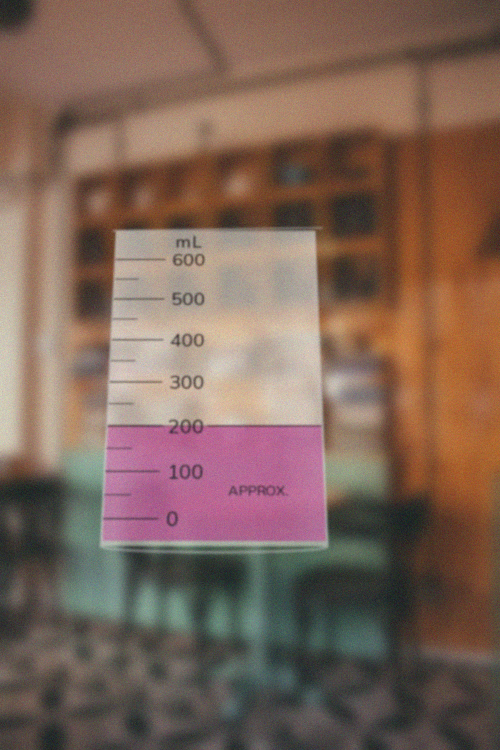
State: 200 (mL)
